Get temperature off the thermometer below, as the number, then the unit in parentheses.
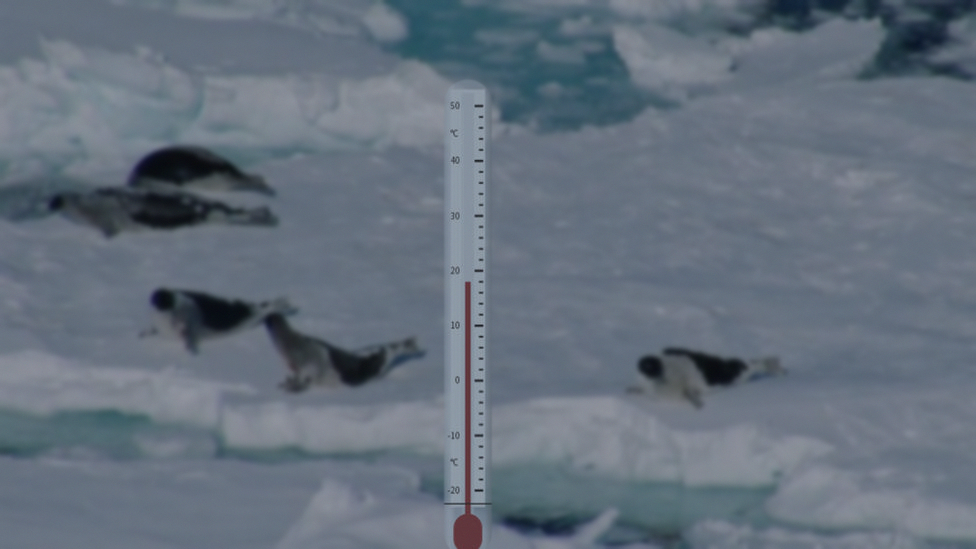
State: 18 (°C)
